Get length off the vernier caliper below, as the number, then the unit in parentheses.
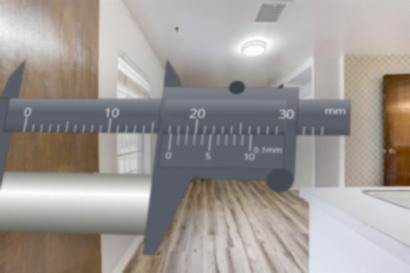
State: 17.2 (mm)
